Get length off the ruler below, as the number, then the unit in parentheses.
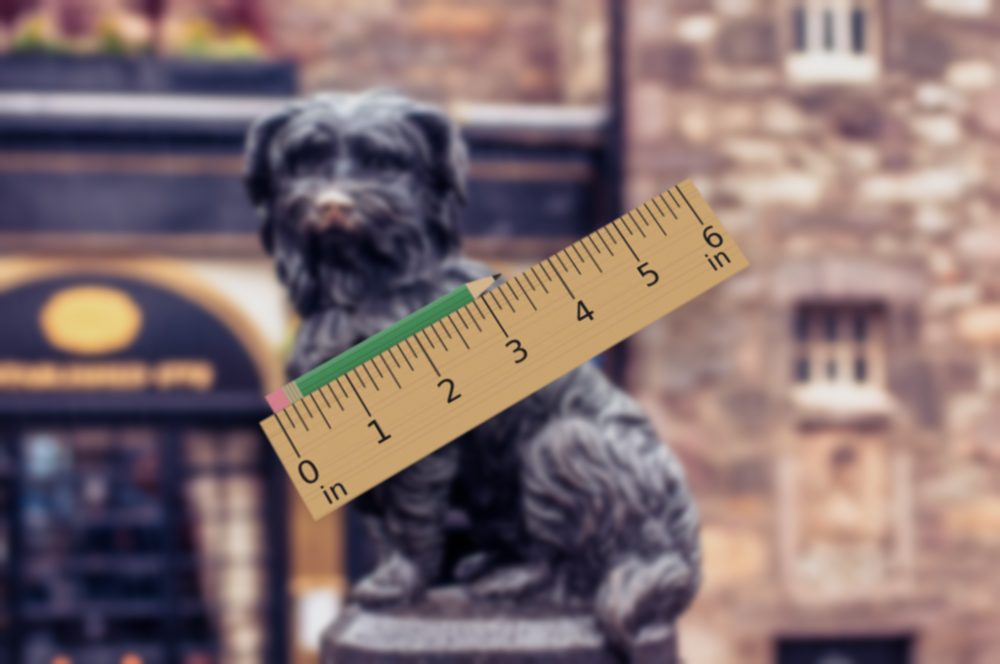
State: 3.375 (in)
